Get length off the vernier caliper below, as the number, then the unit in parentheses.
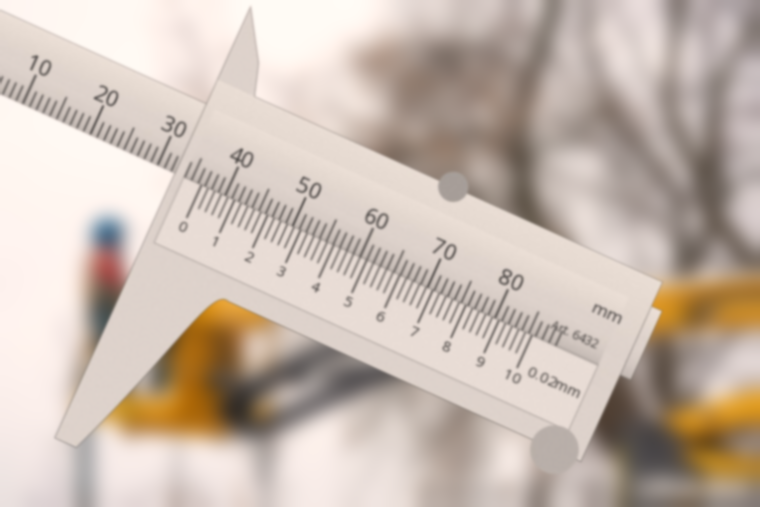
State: 36.5 (mm)
